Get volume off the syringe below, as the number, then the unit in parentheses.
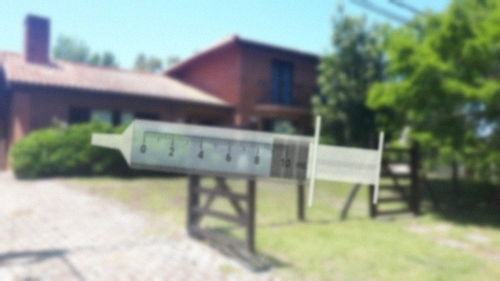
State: 9 (mL)
